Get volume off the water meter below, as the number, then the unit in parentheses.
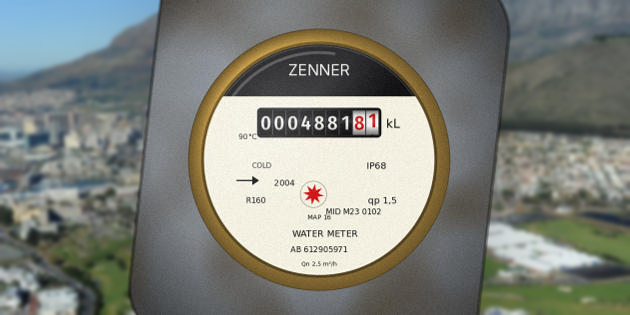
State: 4881.81 (kL)
